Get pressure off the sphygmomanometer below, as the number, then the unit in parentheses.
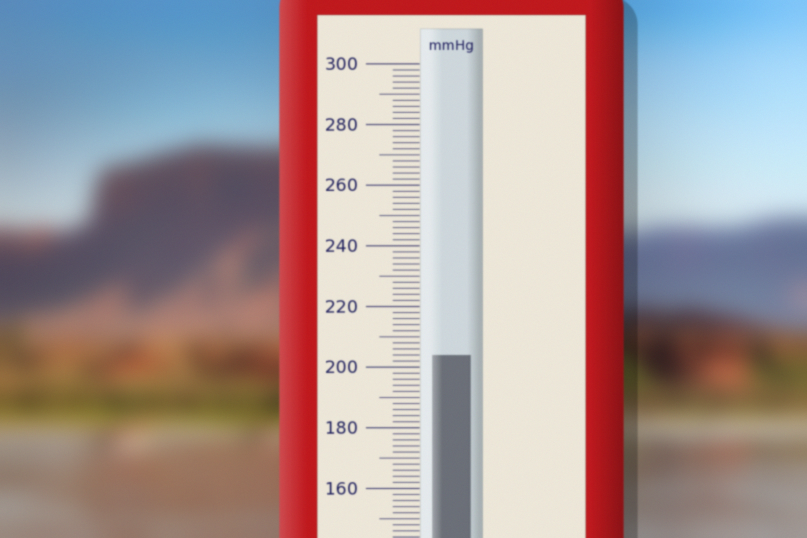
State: 204 (mmHg)
